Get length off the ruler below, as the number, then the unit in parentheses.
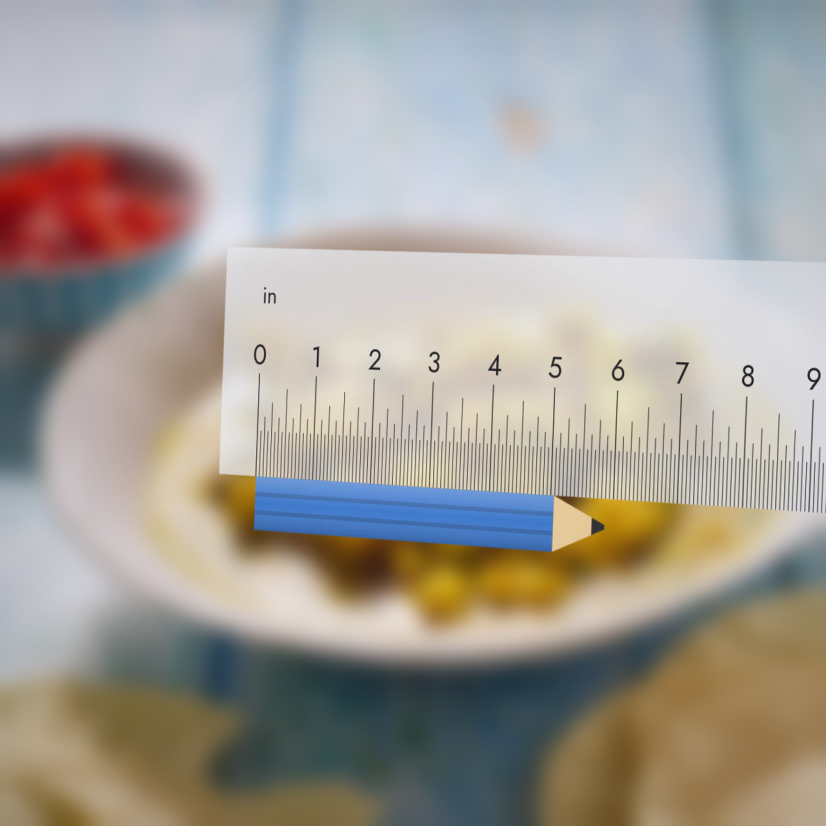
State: 5.875 (in)
